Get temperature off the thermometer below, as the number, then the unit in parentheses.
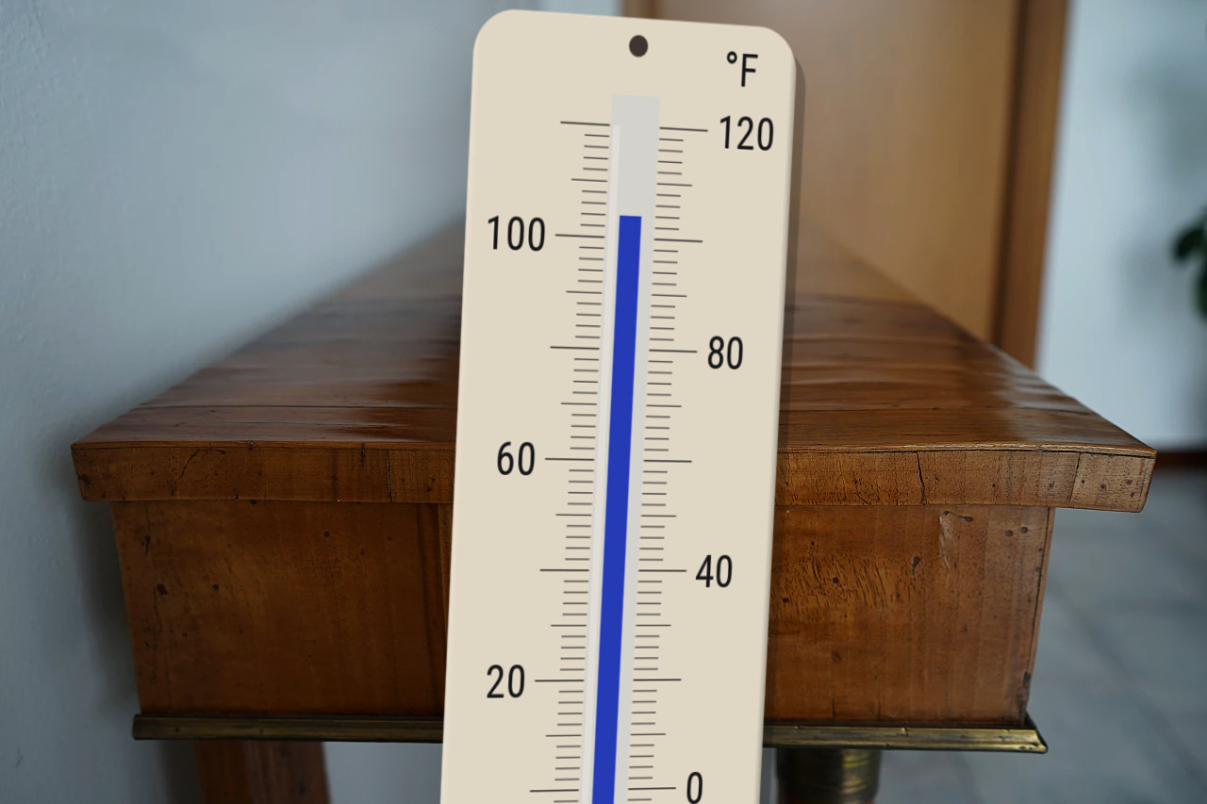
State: 104 (°F)
